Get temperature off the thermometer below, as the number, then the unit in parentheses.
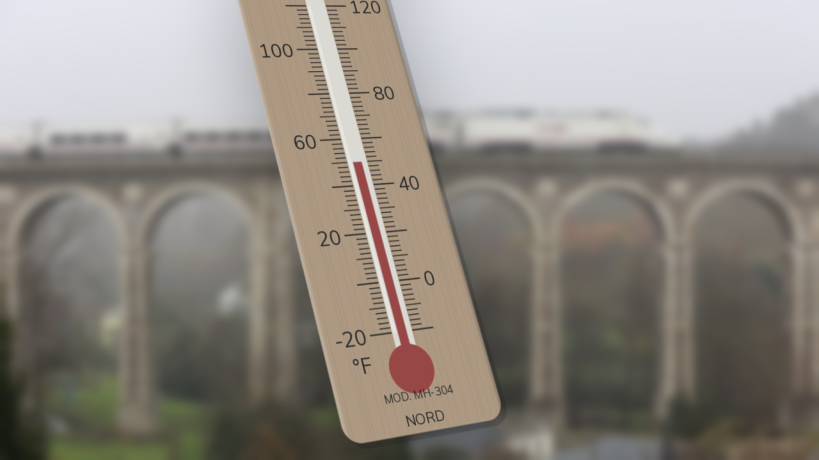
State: 50 (°F)
